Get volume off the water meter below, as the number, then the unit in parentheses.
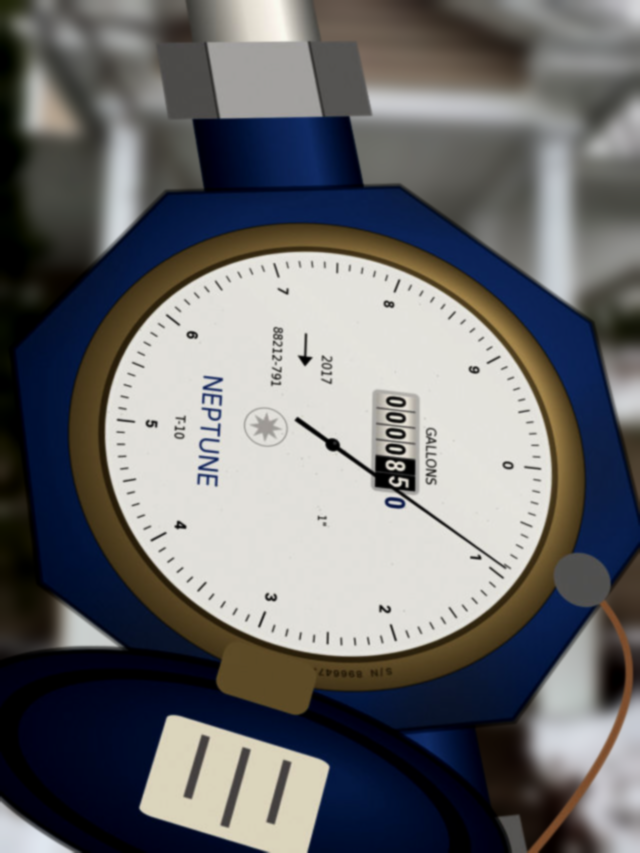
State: 850.9 (gal)
